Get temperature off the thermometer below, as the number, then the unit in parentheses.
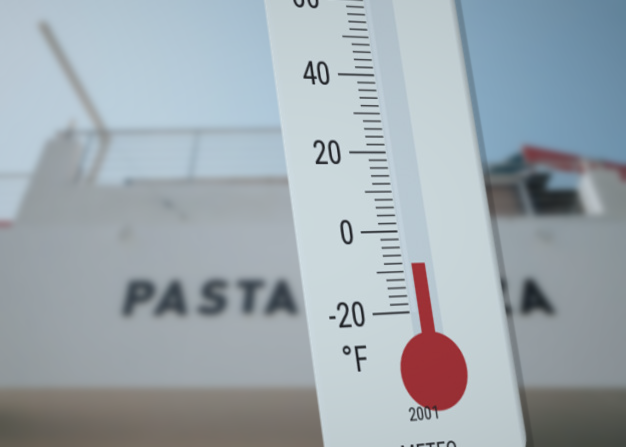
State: -8 (°F)
